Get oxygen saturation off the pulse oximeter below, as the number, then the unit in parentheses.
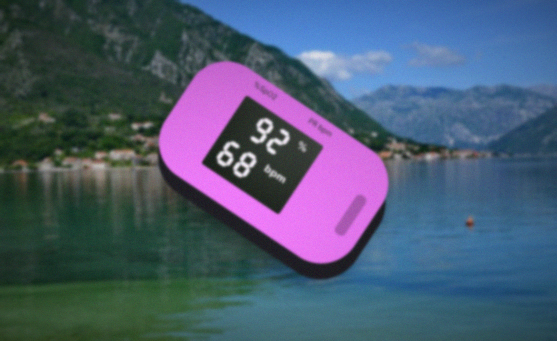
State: 92 (%)
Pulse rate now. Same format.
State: 68 (bpm)
